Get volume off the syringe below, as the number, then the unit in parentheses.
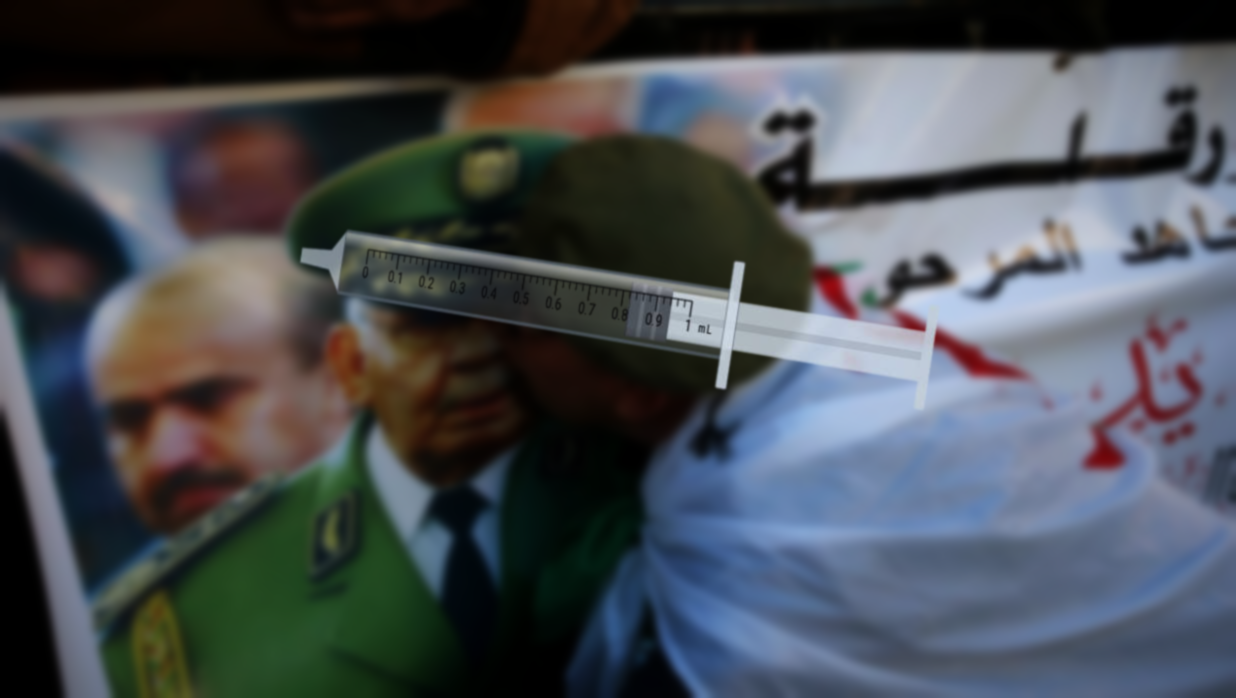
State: 0.82 (mL)
